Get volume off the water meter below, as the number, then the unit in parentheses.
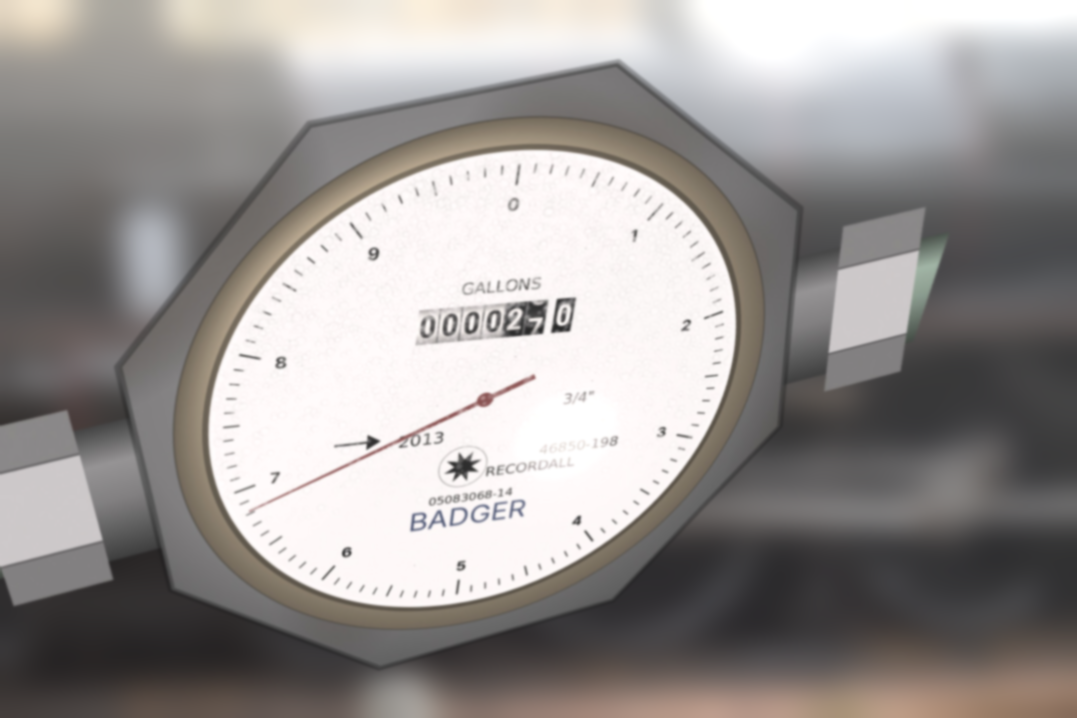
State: 266.8 (gal)
